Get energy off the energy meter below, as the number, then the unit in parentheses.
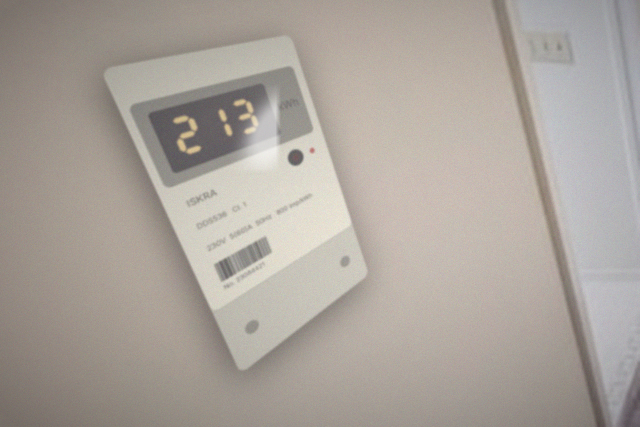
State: 213 (kWh)
